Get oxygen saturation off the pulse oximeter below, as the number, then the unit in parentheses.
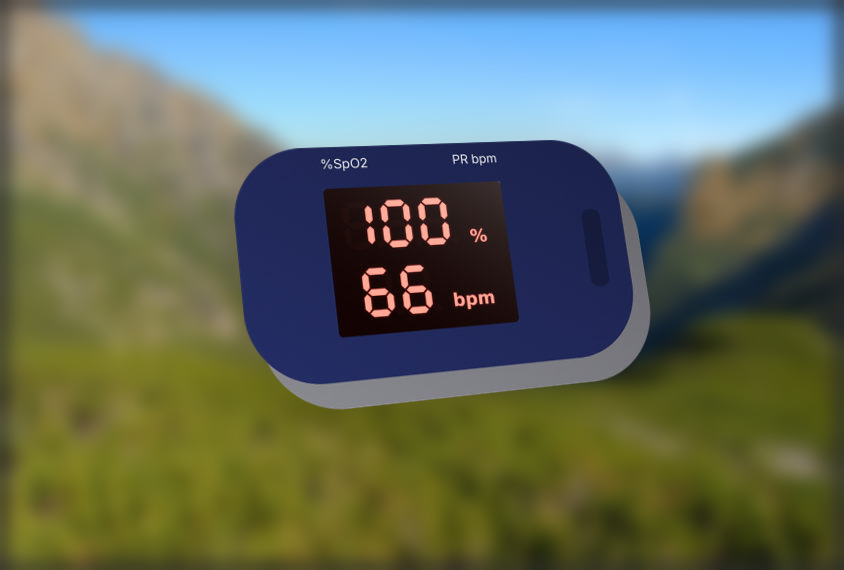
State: 100 (%)
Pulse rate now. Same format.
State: 66 (bpm)
